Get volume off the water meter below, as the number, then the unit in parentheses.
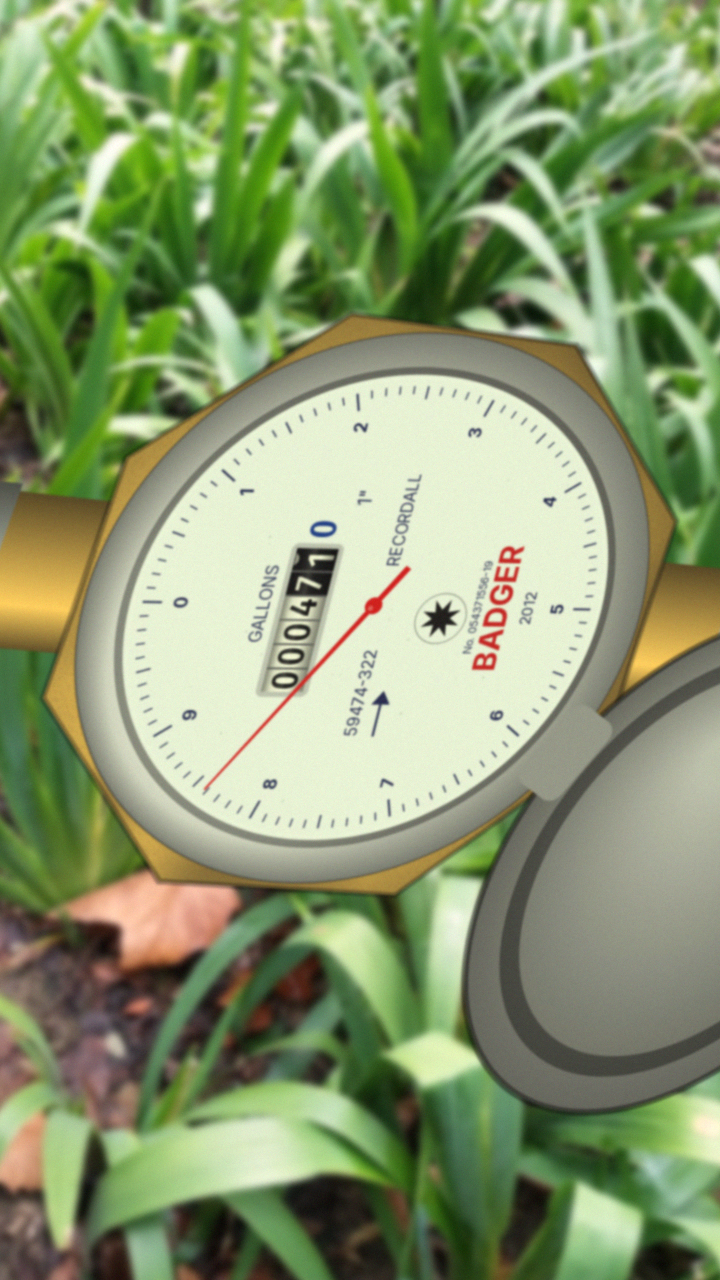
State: 4708.4 (gal)
